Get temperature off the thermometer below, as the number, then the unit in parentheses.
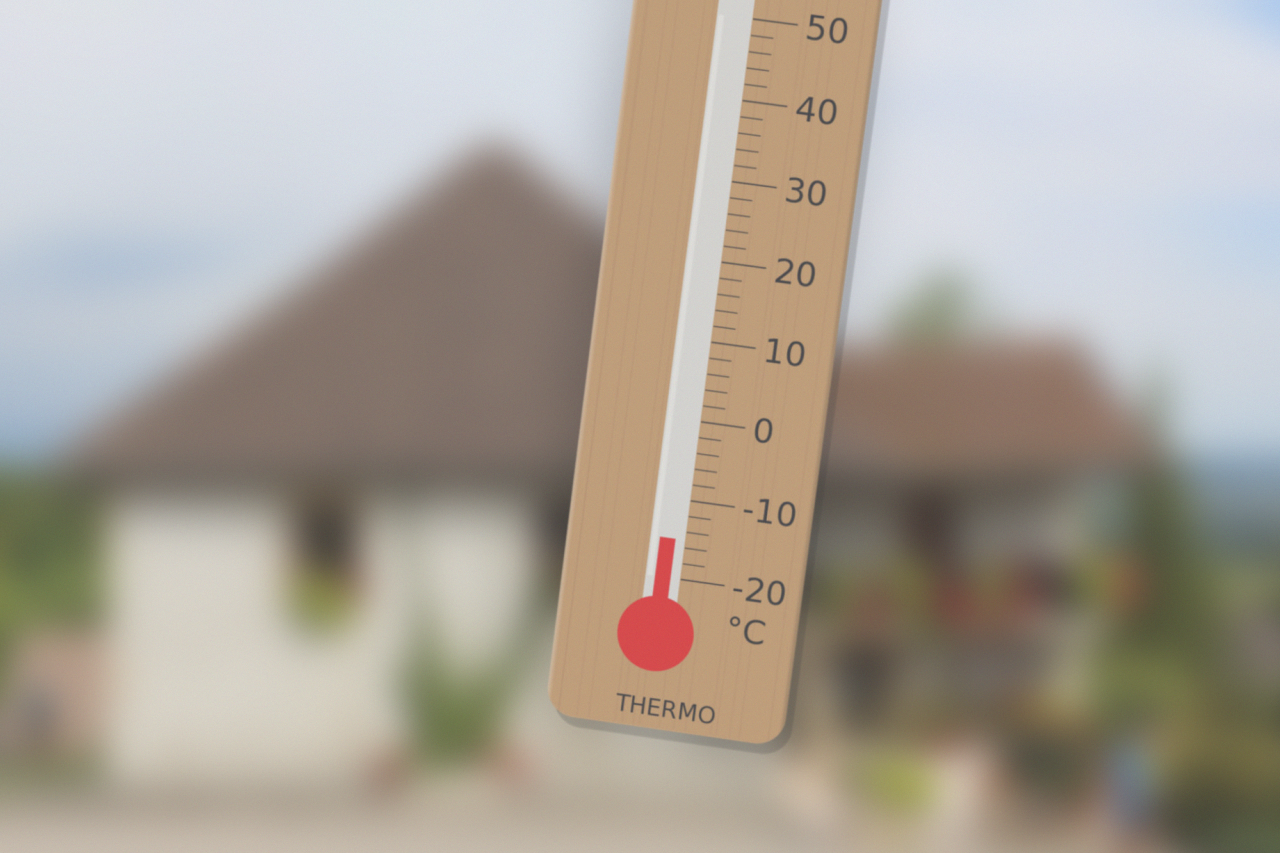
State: -15 (°C)
